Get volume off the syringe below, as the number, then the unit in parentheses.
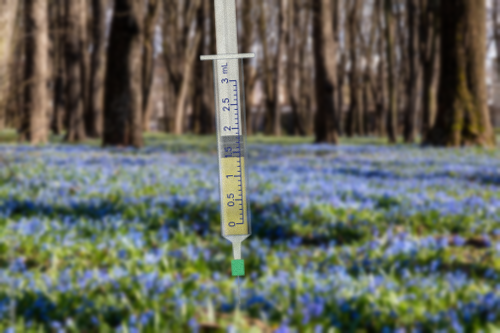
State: 1.4 (mL)
